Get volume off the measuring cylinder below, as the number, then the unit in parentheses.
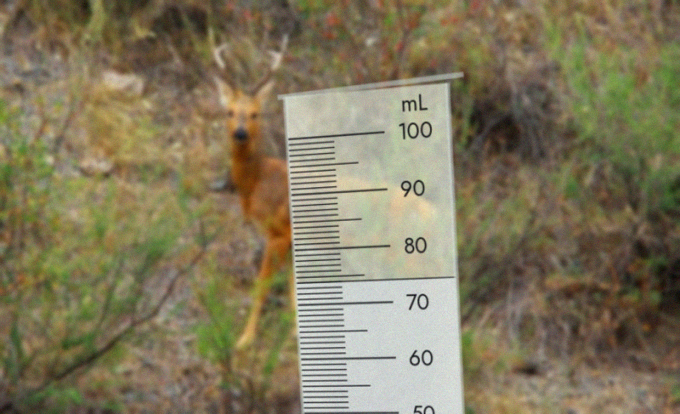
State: 74 (mL)
